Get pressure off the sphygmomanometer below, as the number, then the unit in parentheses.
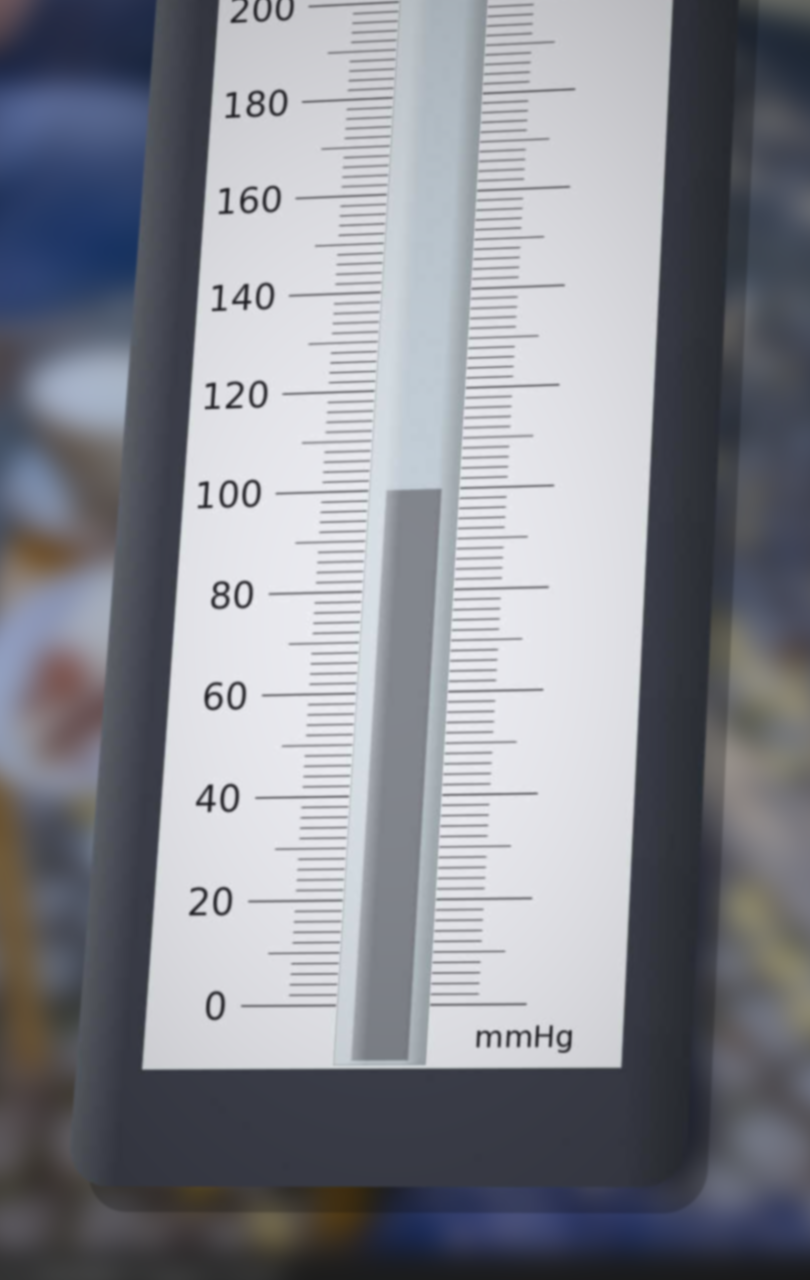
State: 100 (mmHg)
